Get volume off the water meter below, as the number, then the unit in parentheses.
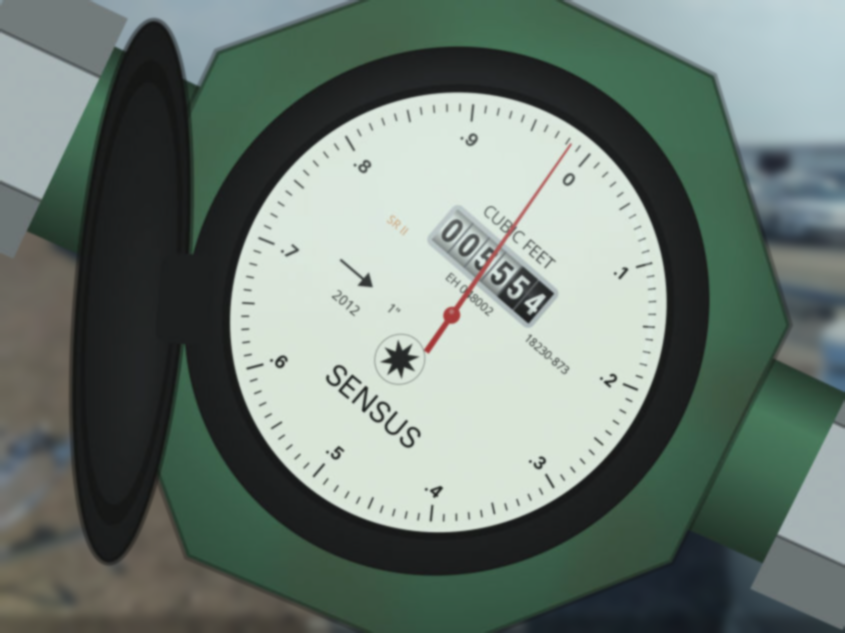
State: 5553.98 (ft³)
